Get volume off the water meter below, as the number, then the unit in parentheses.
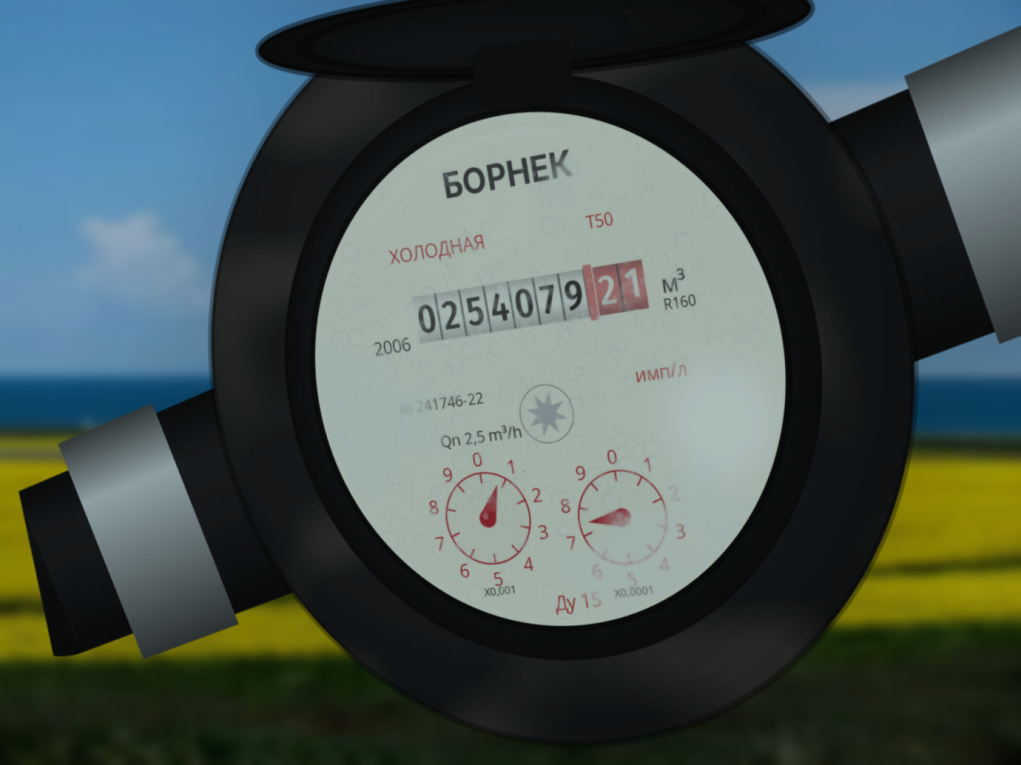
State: 254079.2107 (m³)
